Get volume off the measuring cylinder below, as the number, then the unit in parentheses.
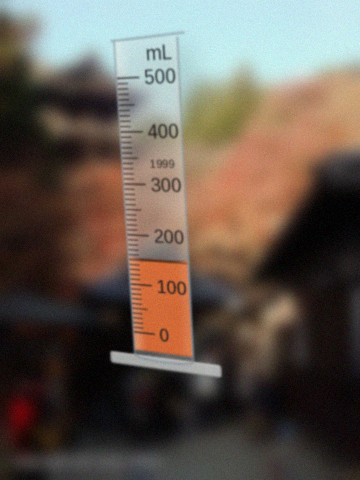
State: 150 (mL)
